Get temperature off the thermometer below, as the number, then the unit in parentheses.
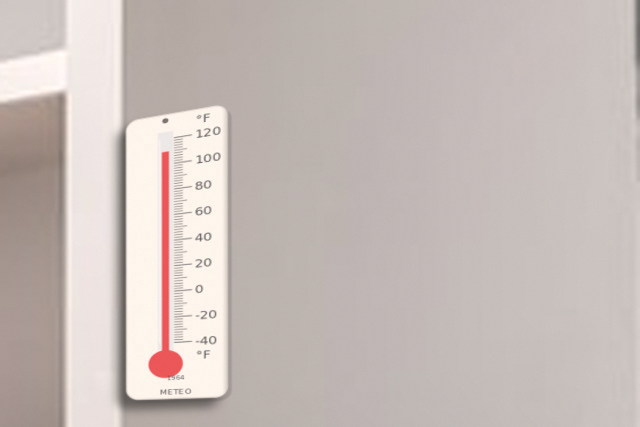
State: 110 (°F)
